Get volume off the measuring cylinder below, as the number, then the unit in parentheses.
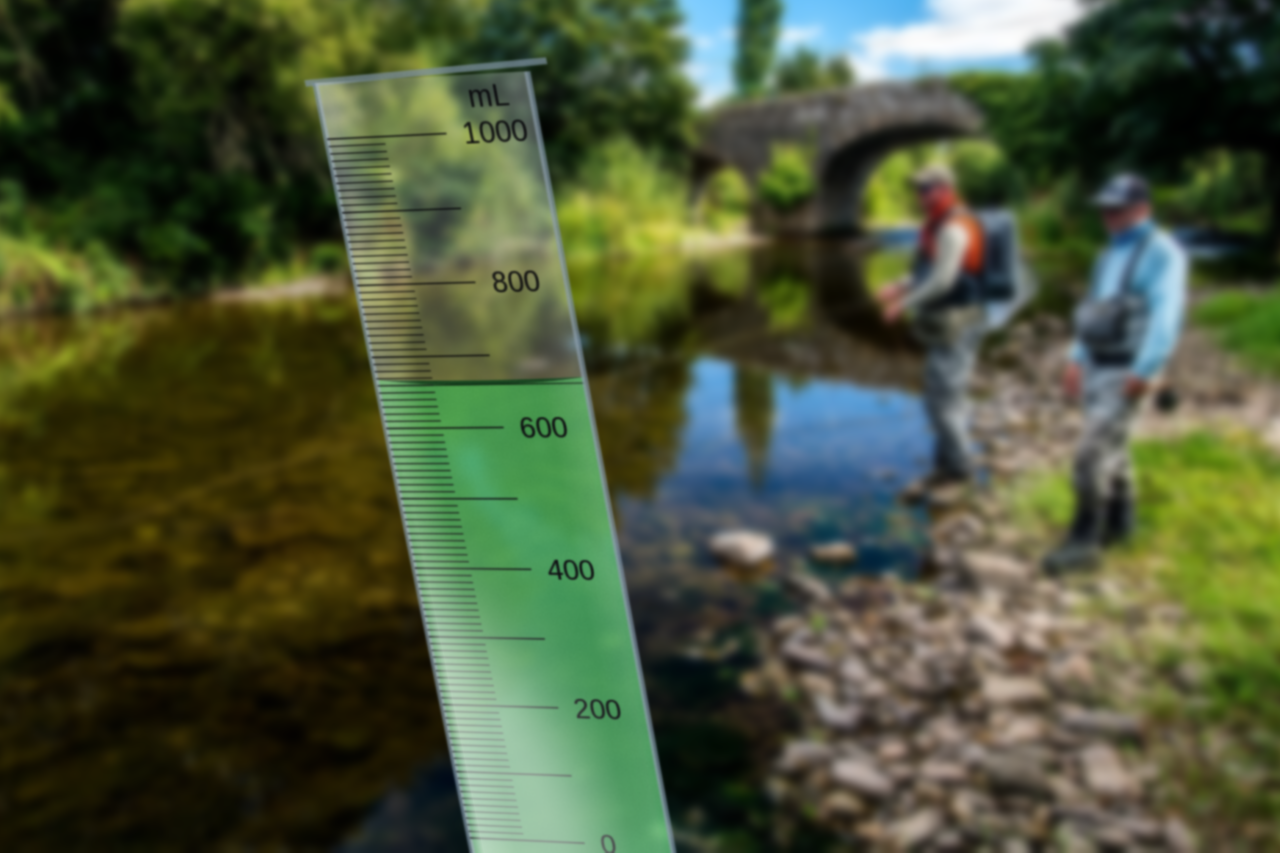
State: 660 (mL)
